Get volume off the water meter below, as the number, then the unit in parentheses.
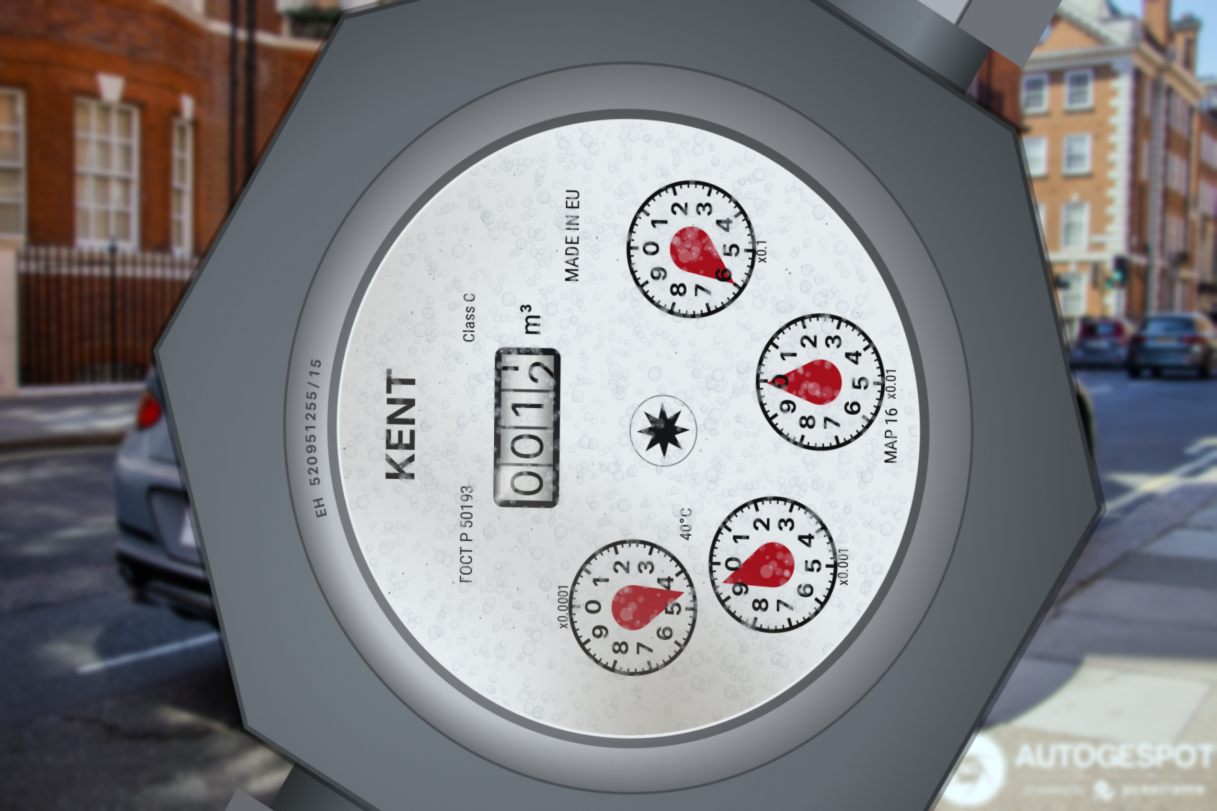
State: 11.5994 (m³)
